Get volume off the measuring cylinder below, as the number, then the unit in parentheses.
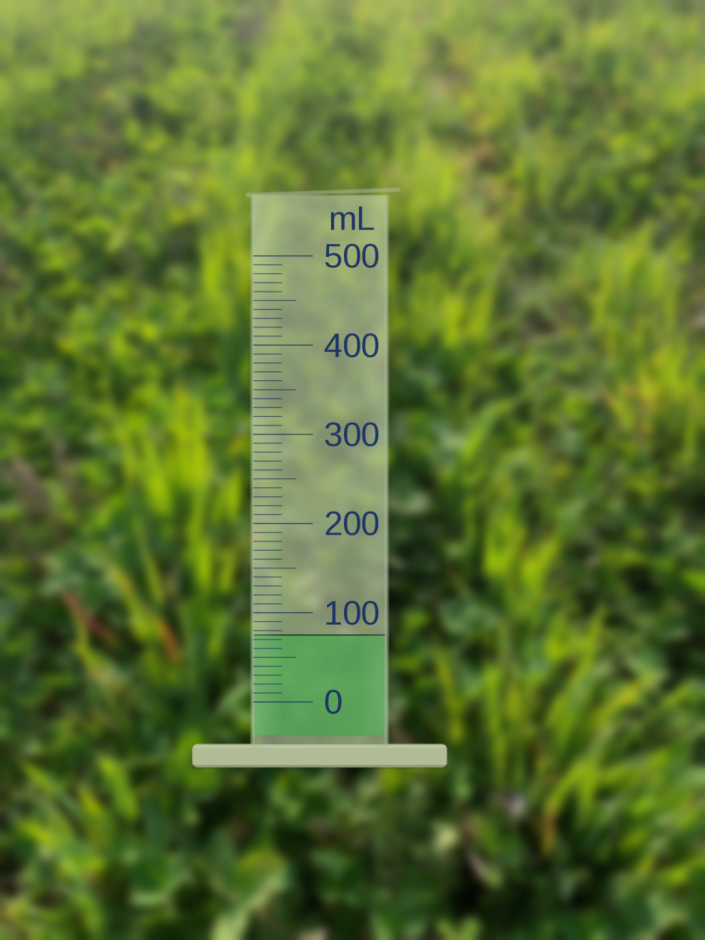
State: 75 (mL)
